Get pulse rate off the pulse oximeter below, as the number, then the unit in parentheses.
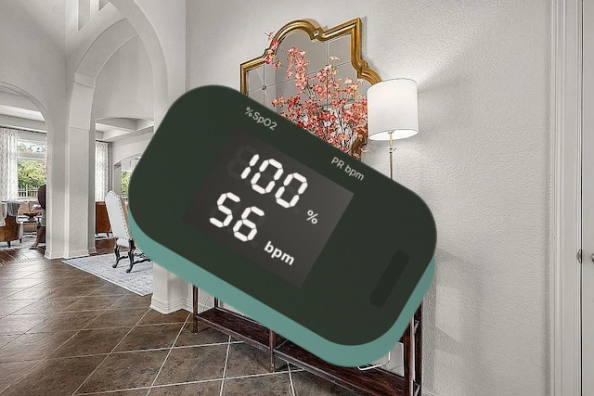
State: 56 (bpm)
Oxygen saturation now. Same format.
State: 100 (%)
